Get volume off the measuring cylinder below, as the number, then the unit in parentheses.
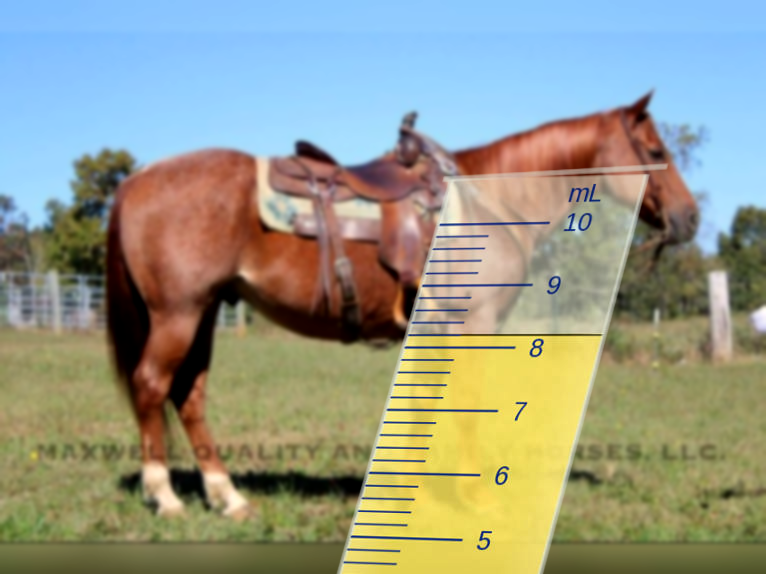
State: 8.2 (mL)
